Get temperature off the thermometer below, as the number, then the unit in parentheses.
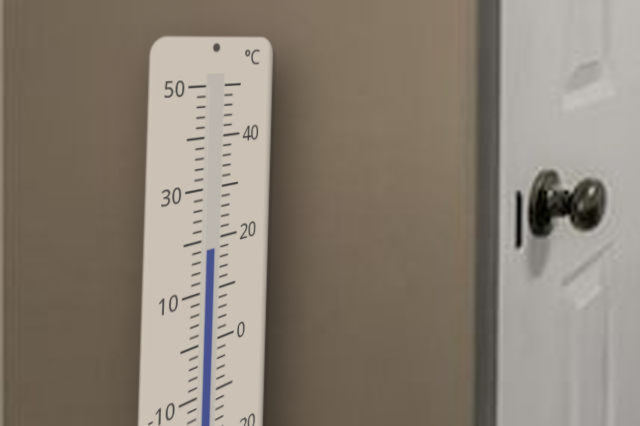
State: 18 (°C)
